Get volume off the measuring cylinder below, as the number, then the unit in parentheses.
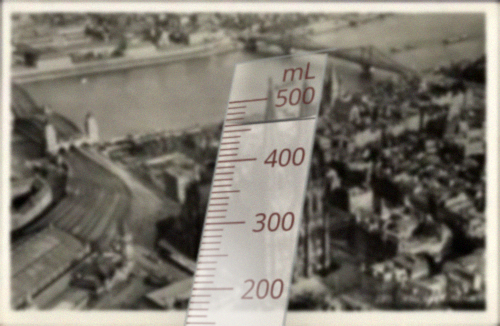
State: 460 (mL)
